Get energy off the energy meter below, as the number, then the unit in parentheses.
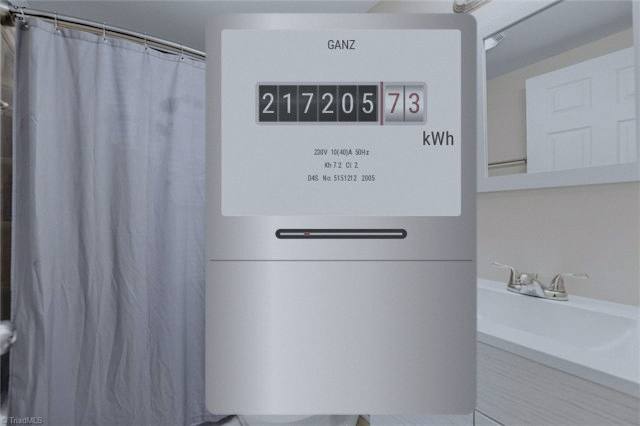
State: 217205.73 (kWh)
